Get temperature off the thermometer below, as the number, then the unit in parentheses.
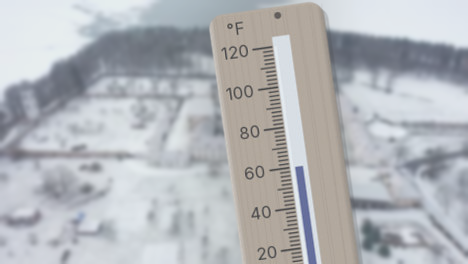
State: 60 (°F)
